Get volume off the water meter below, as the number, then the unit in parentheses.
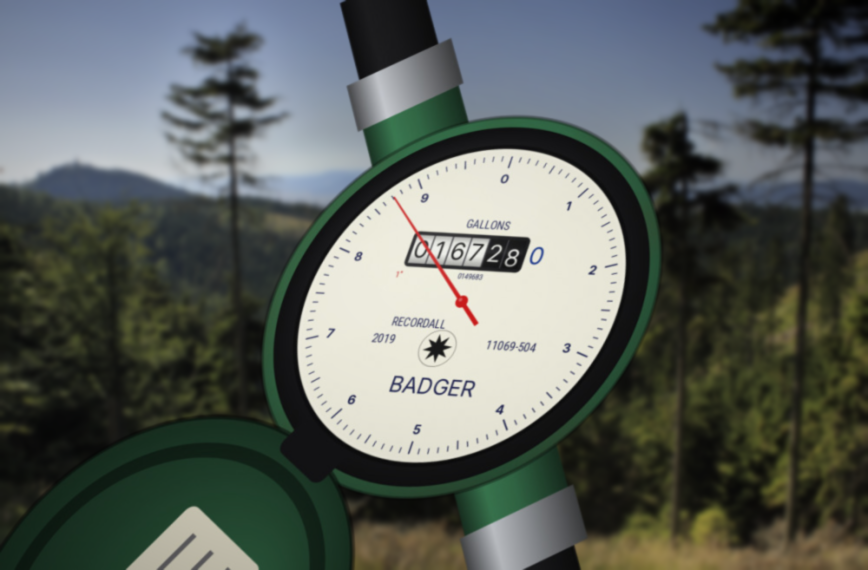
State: 167278.7 (gal)
